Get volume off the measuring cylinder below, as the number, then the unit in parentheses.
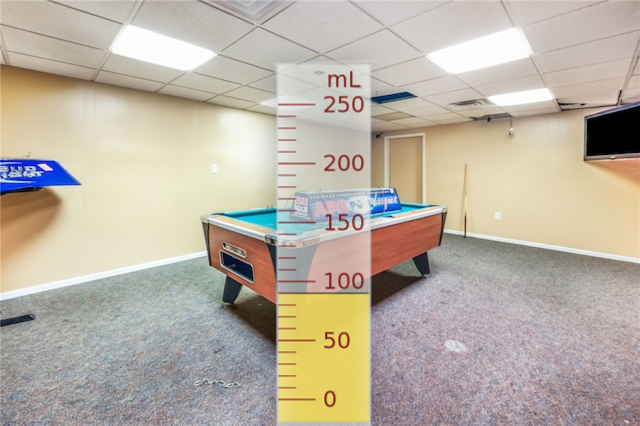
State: 90 (mL)
